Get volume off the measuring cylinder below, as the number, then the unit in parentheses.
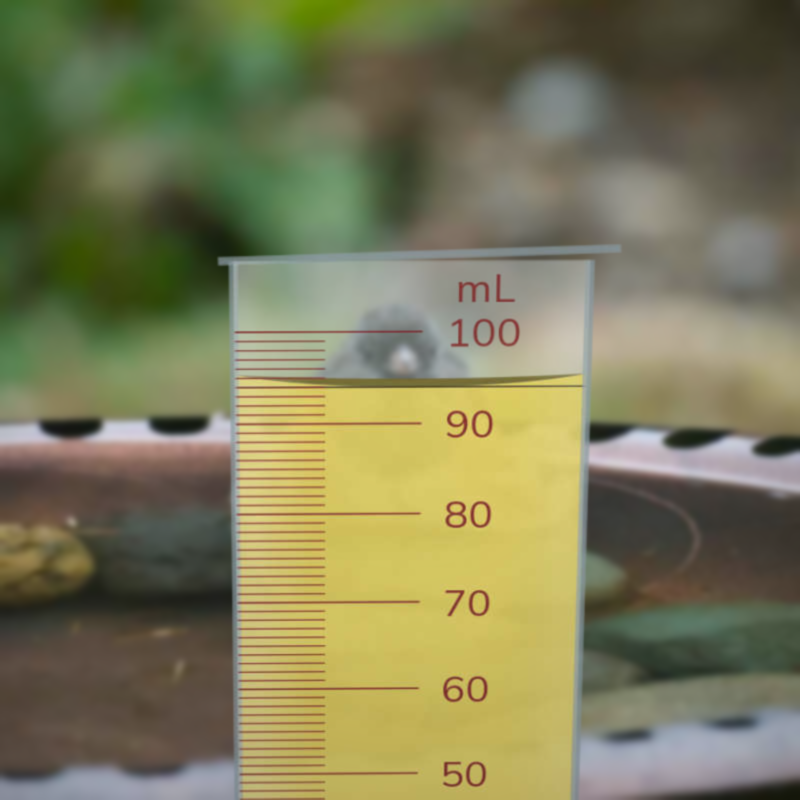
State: 94 (mL)
